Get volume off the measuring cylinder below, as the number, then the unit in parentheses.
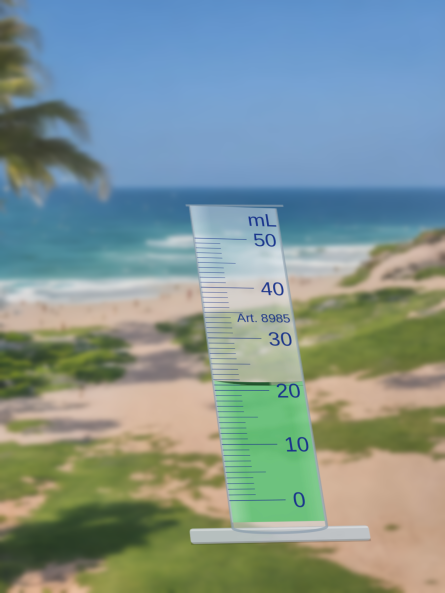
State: 21 (mL)
